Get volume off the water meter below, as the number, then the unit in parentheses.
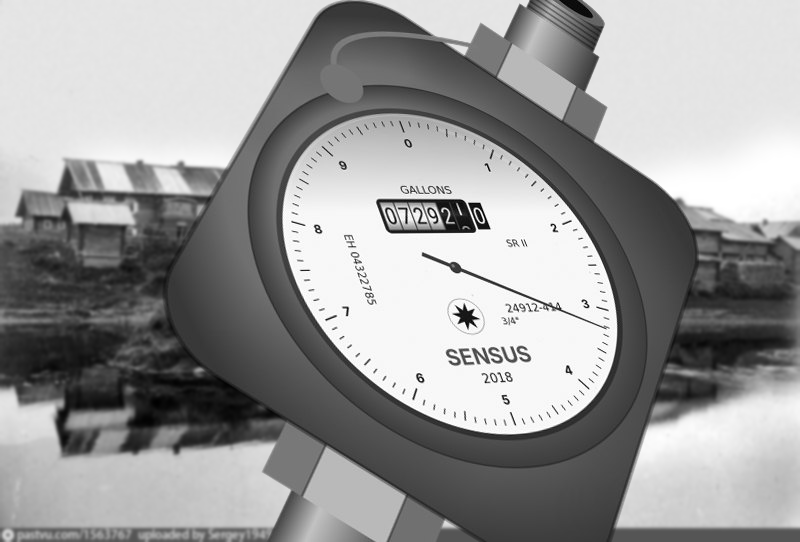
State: 729213.2 (gal)
